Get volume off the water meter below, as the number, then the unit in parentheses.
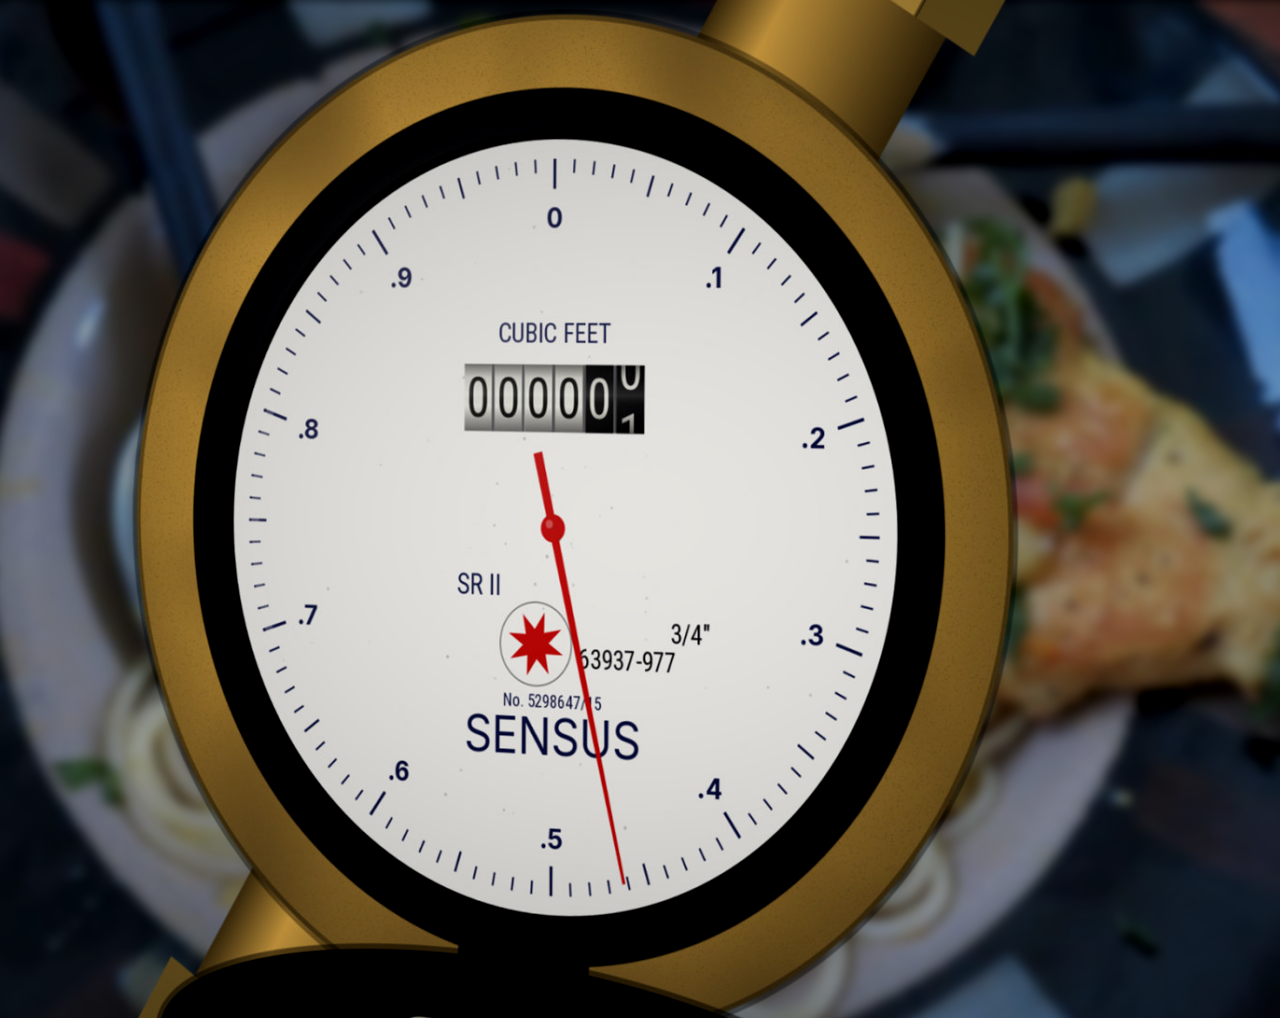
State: 0.46 (ft³)
